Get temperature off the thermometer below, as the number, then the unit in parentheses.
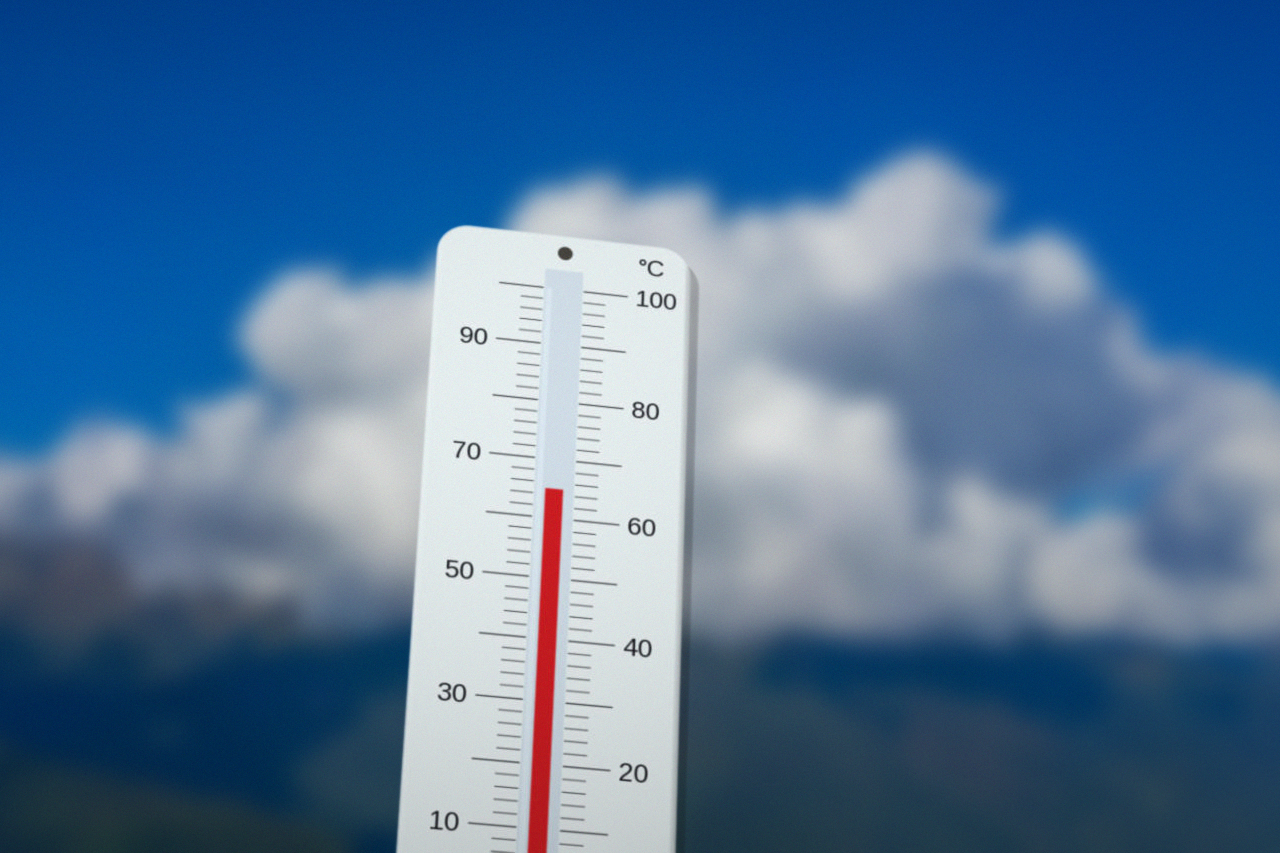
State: 65 (°C)
